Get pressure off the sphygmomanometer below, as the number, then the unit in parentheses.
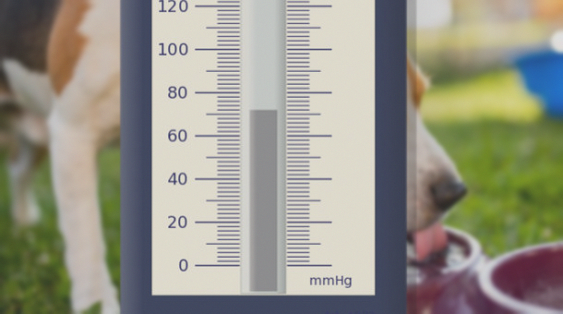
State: 72 (mmHg)
